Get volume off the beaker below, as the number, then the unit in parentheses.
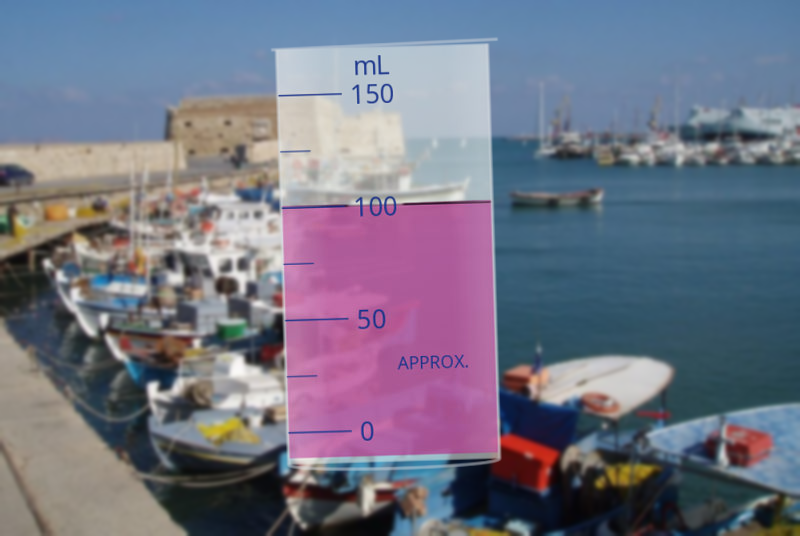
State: 100 (mL)
